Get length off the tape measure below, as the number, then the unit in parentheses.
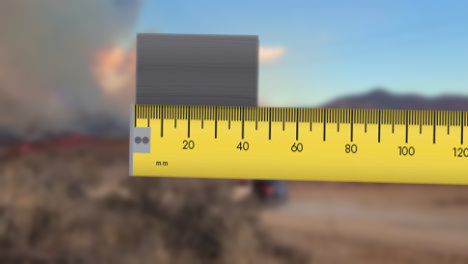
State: 45 (mm)
